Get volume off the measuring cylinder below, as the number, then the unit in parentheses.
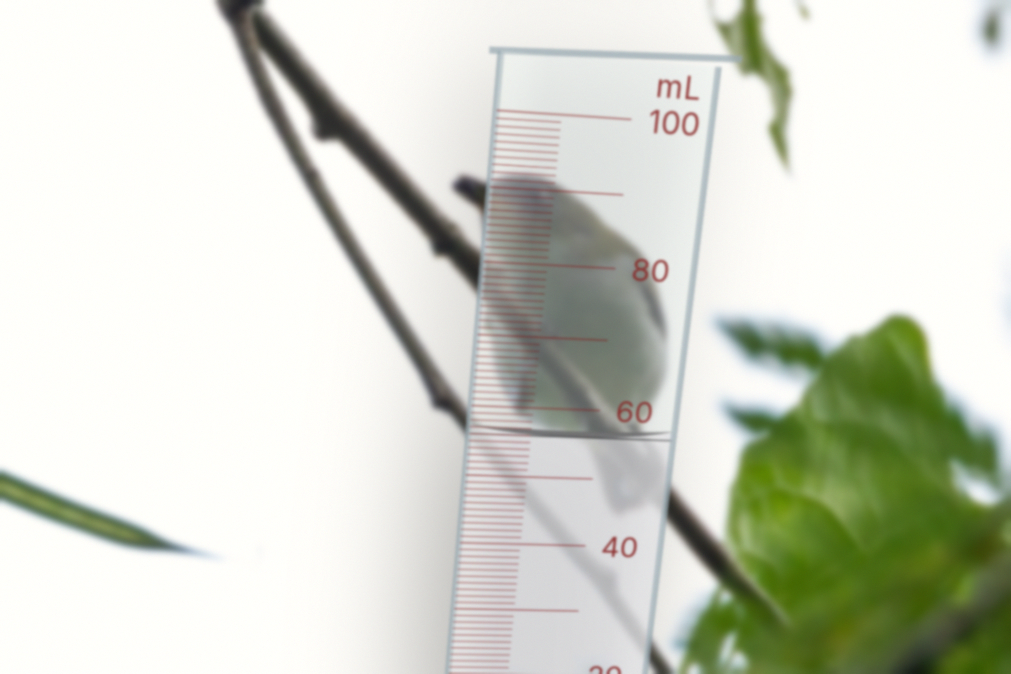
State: 56 (mL)
